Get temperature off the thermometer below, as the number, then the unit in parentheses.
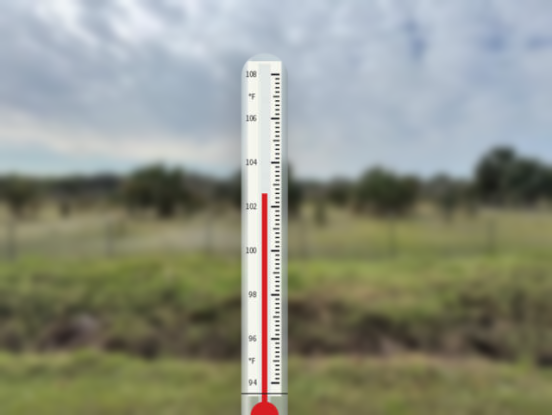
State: 102.6 (°F)
